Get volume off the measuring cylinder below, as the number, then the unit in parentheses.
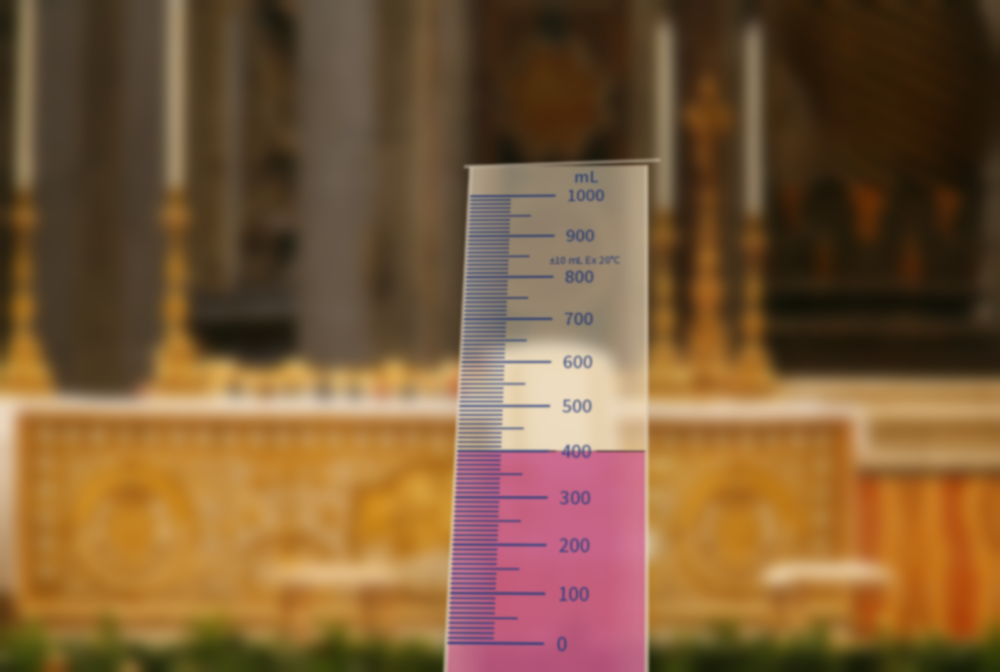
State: 400 (mL)
